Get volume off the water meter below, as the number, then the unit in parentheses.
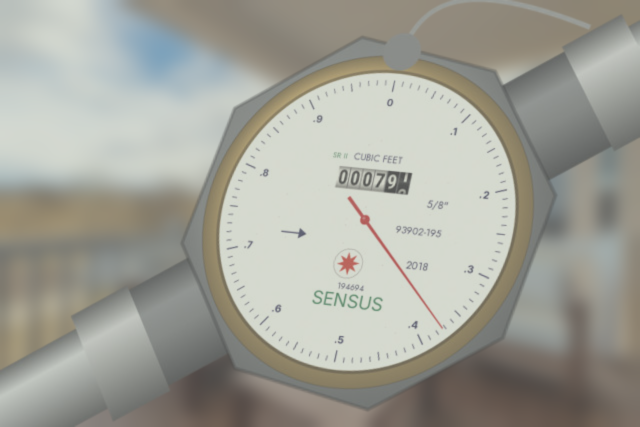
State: 791.37 (ft³)
